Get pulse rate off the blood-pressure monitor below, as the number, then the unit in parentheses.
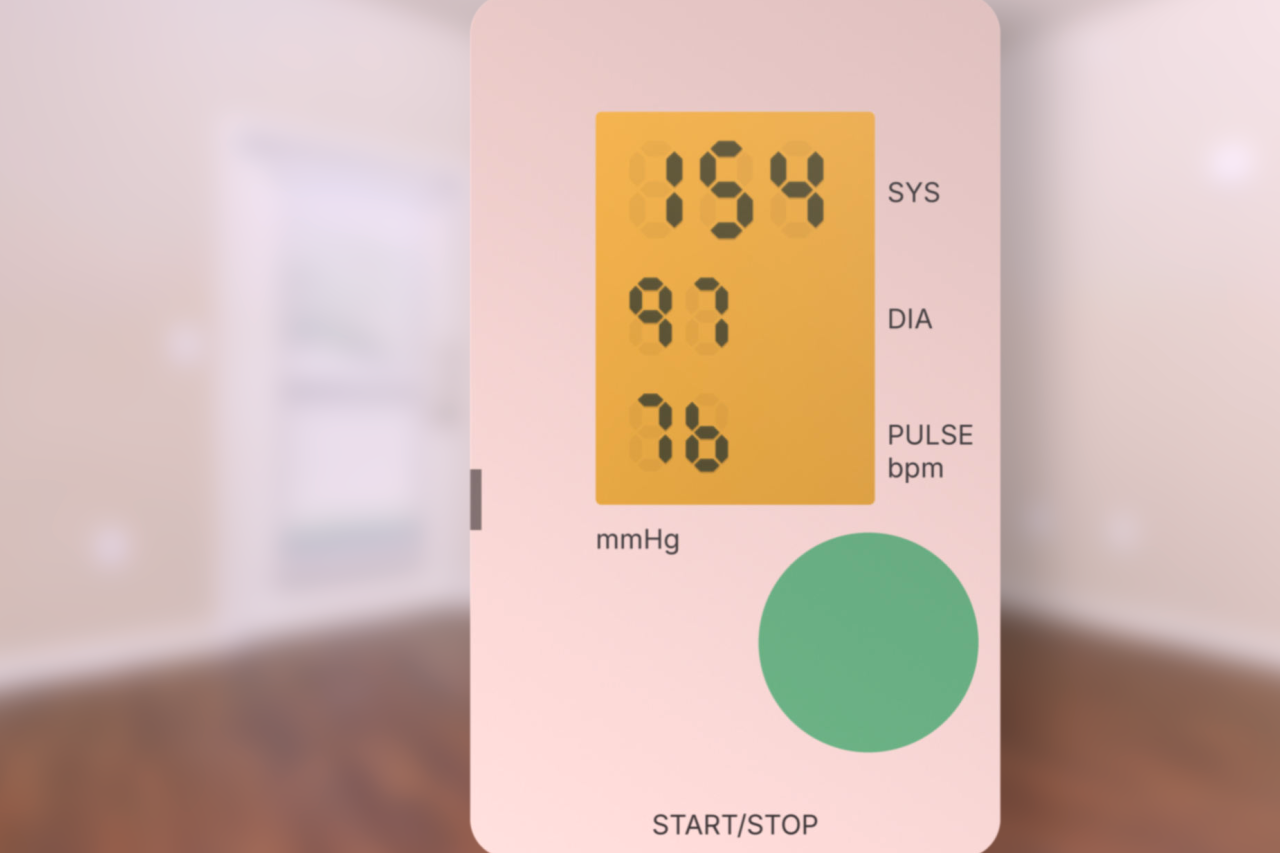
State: 76 (bpm)
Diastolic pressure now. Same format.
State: 97 (mmHg)
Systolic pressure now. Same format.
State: 154 (mmHg)
